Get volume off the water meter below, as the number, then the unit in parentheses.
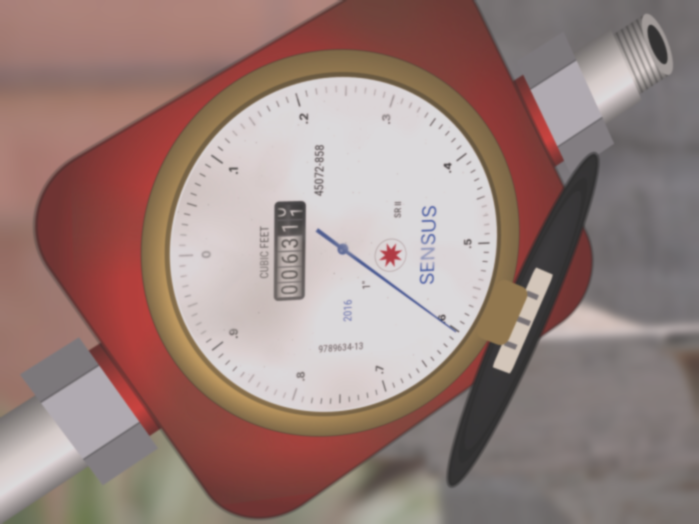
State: 6310.60 (ft³)
